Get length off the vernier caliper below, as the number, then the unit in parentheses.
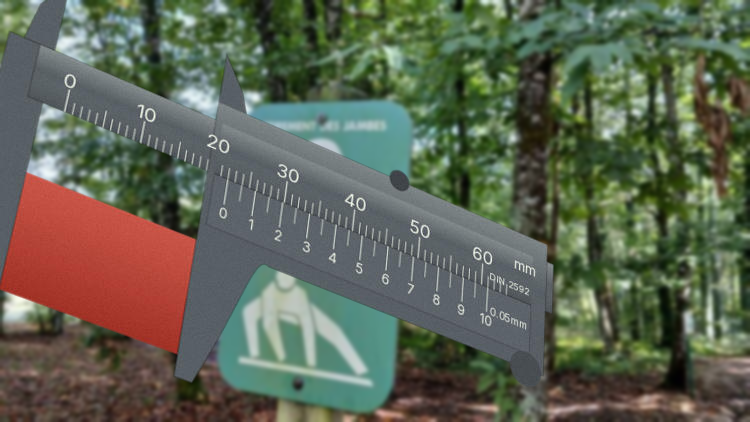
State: 22.0 (mm)
